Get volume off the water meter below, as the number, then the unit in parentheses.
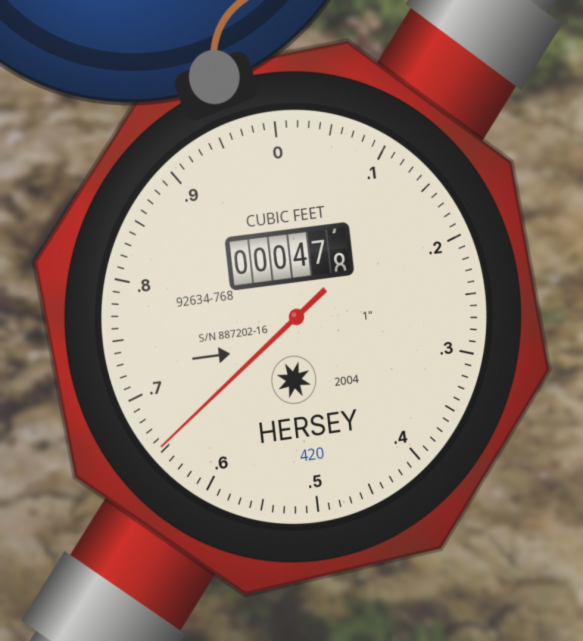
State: 477.65 (ft³)
